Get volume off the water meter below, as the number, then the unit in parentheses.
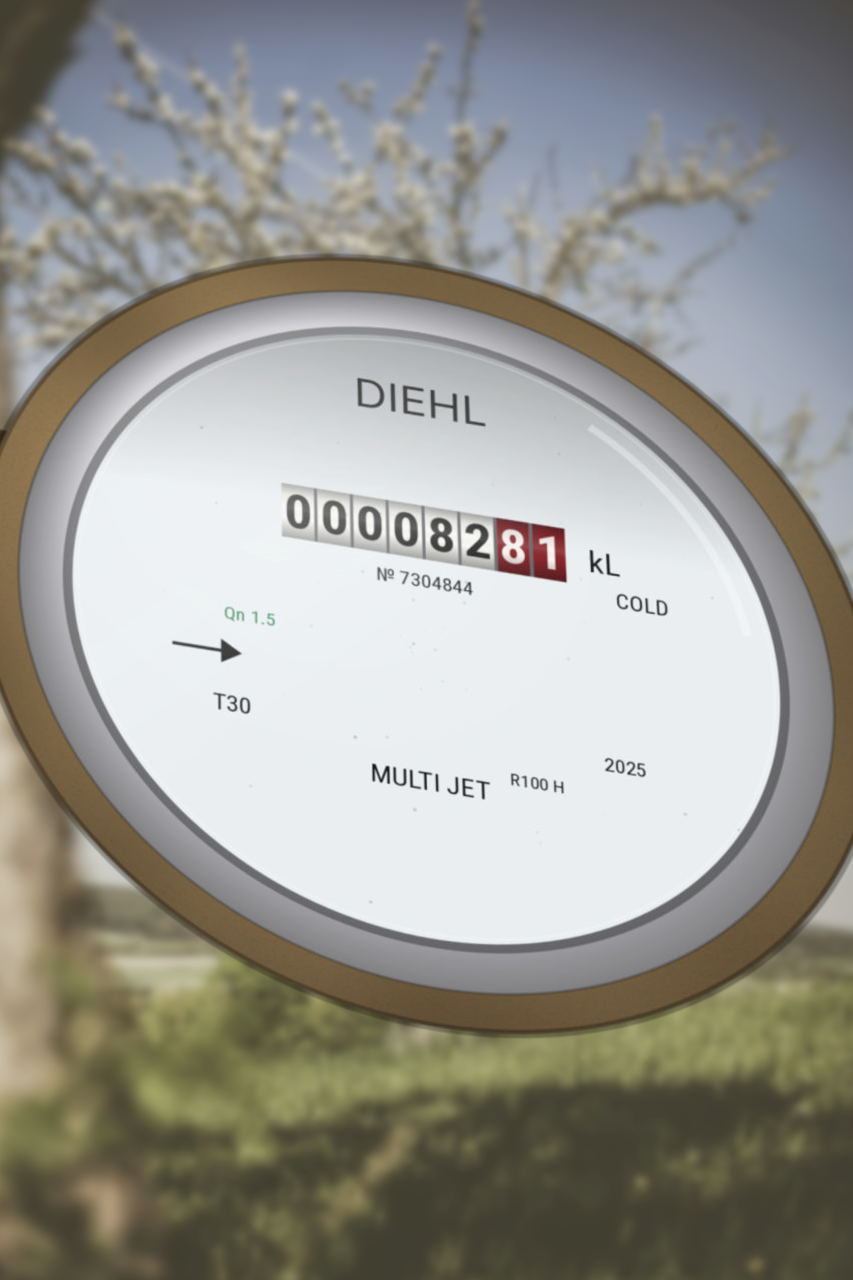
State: 82.81 (kL)
